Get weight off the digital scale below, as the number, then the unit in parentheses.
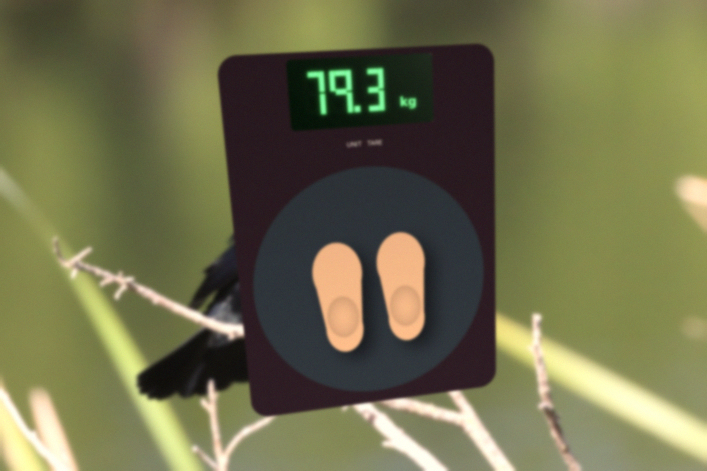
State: 79.3 (kg)
